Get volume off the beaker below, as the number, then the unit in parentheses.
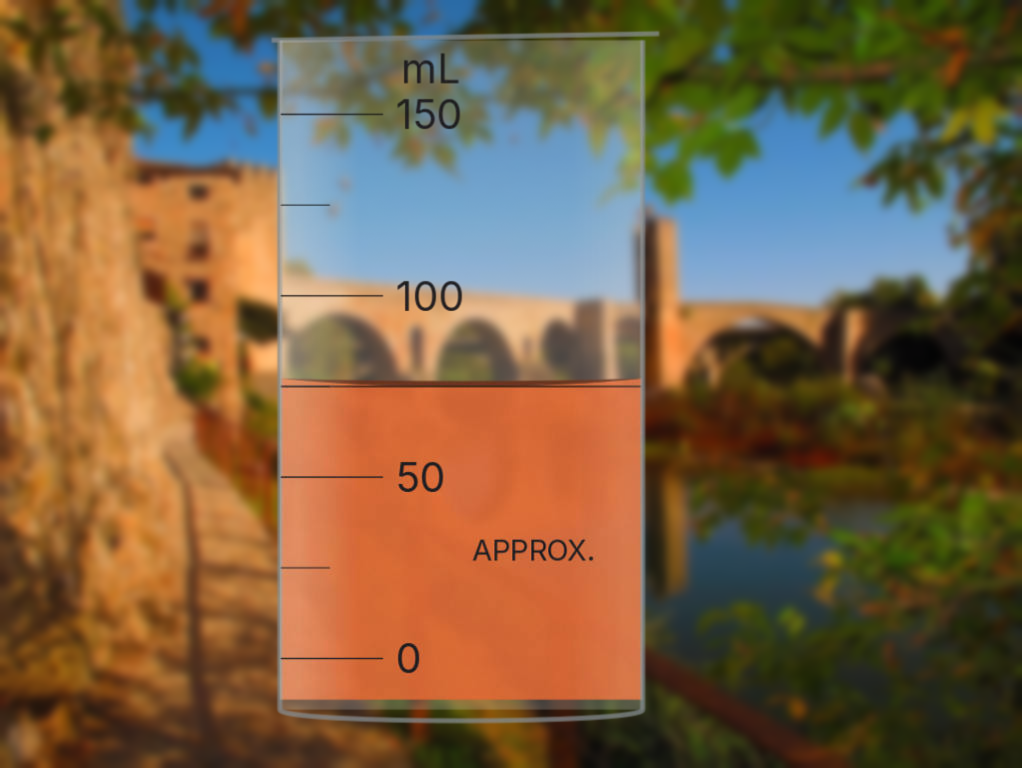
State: 75 (mL)
